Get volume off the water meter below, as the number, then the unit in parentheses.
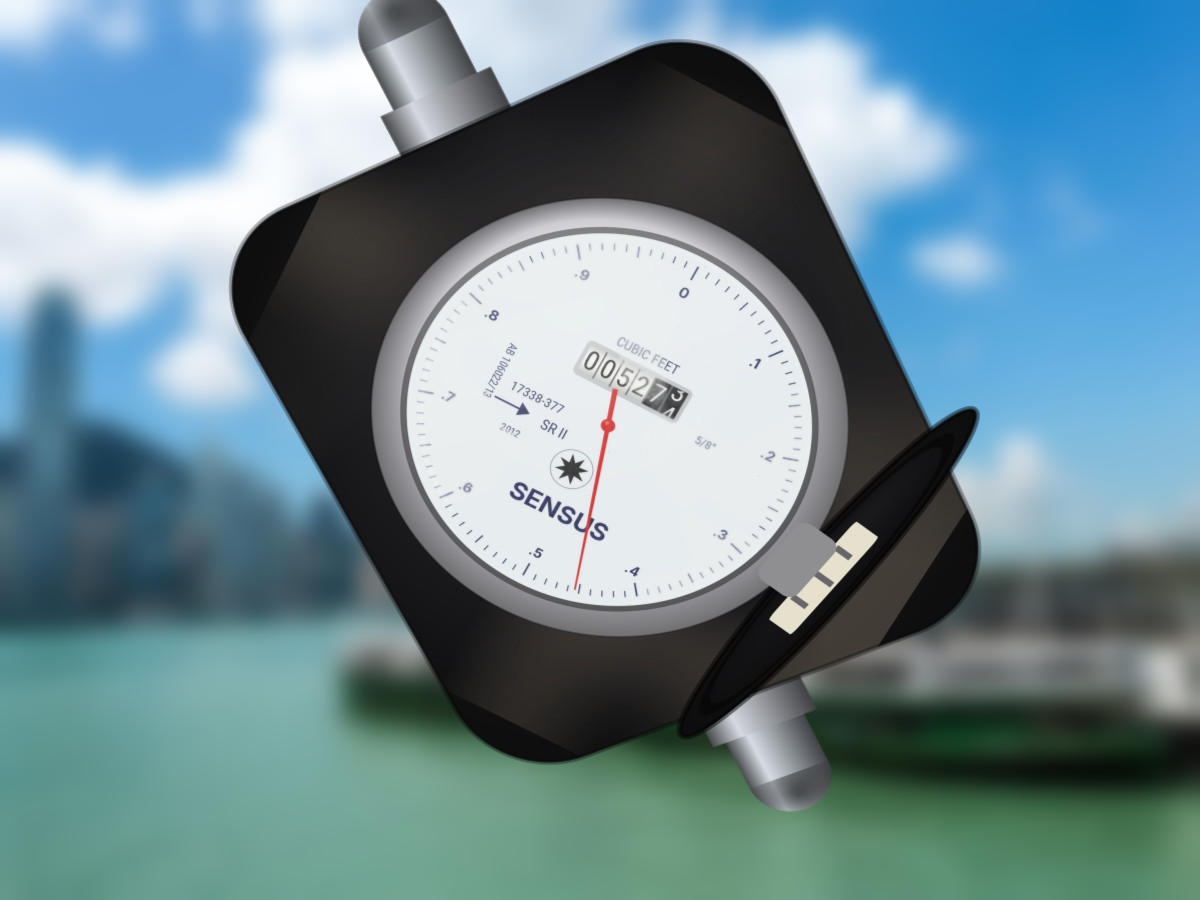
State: 5273.45 (ft³)
